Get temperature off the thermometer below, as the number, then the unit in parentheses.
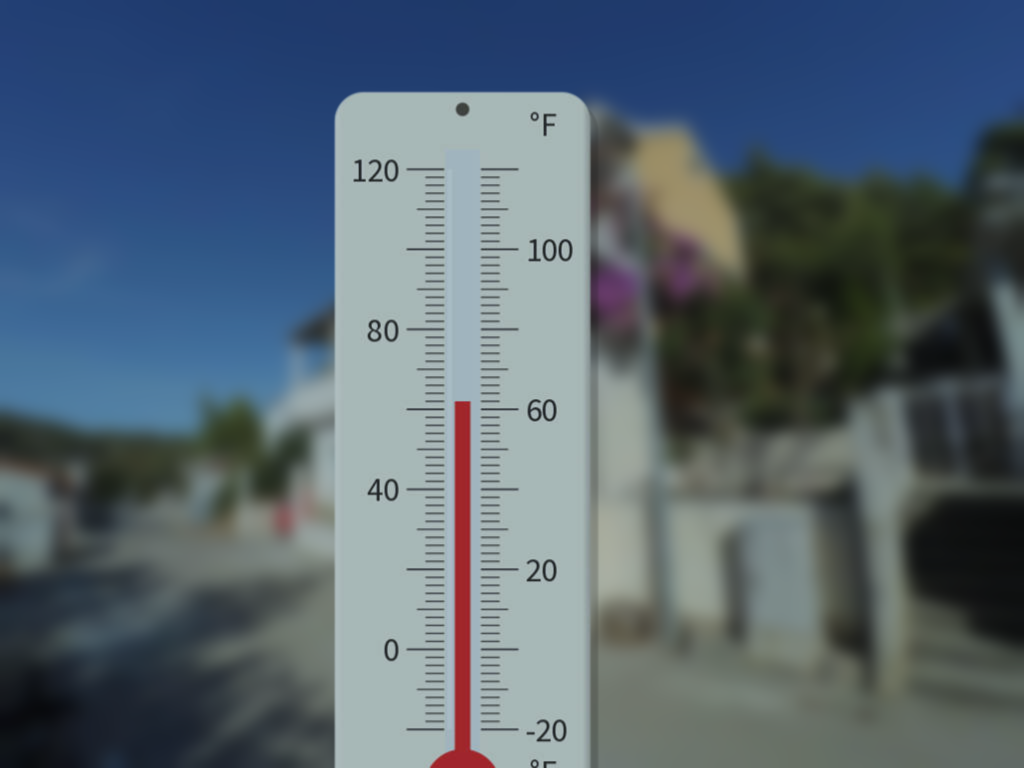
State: 62 (°F)
